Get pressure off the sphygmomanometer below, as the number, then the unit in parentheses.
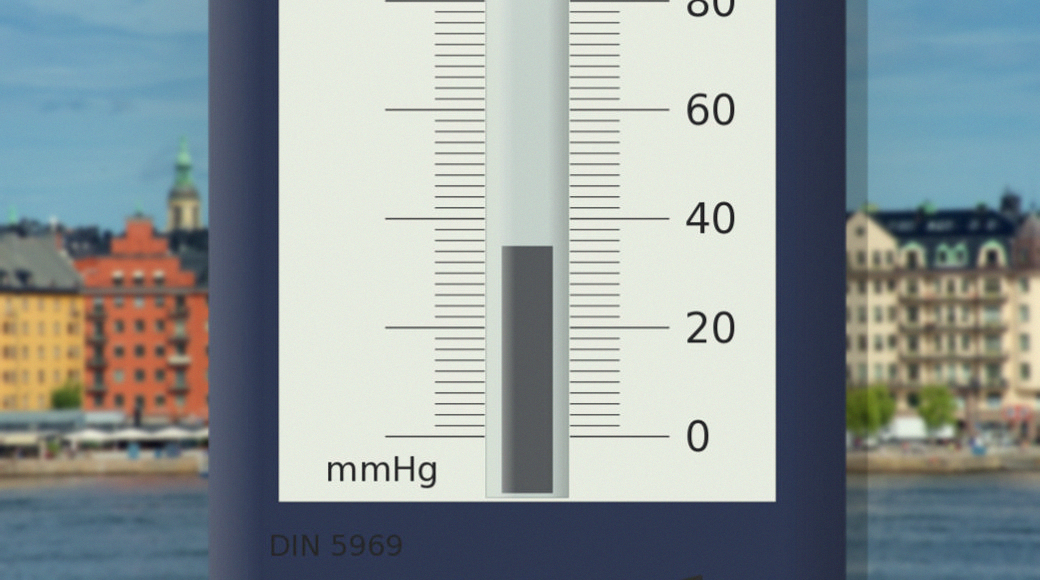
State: 35 (mmHg)
